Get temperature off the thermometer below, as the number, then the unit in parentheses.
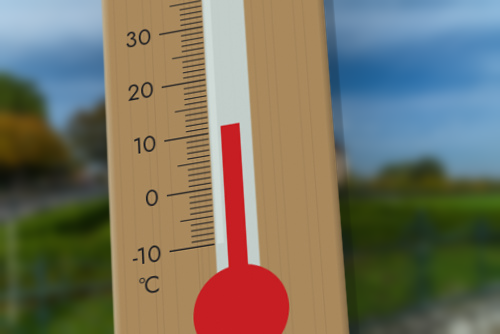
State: 11 (°C)
